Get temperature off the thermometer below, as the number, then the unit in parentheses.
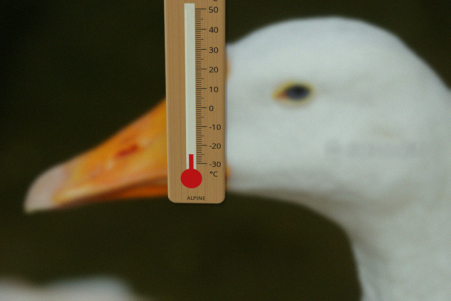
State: -25 (°C)
